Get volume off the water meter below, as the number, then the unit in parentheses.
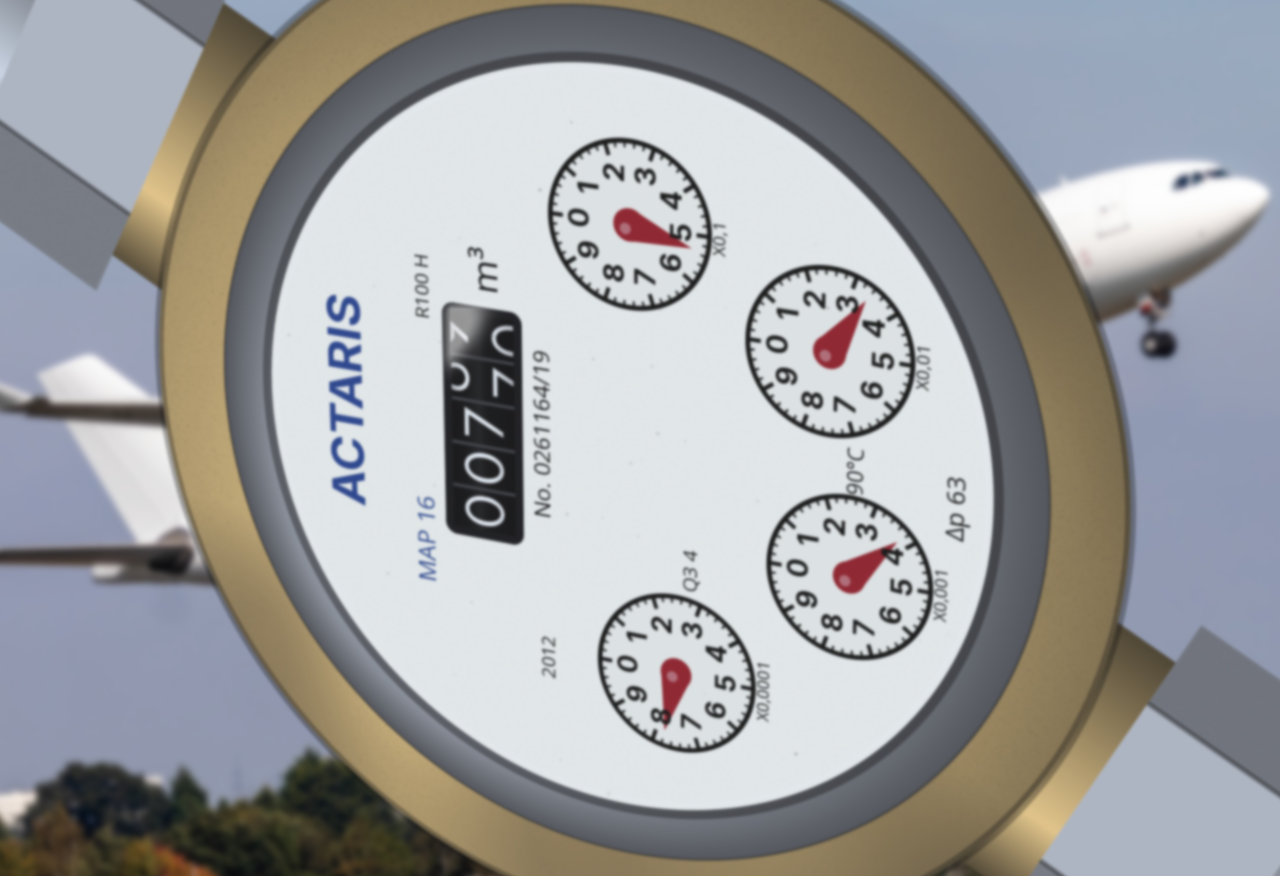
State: 769.5337 (m³)
